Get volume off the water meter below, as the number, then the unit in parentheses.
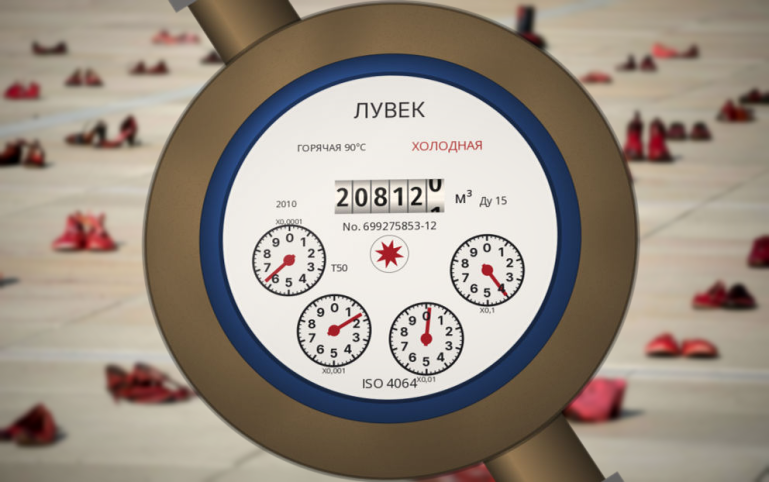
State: 208120.4016 (m³)
